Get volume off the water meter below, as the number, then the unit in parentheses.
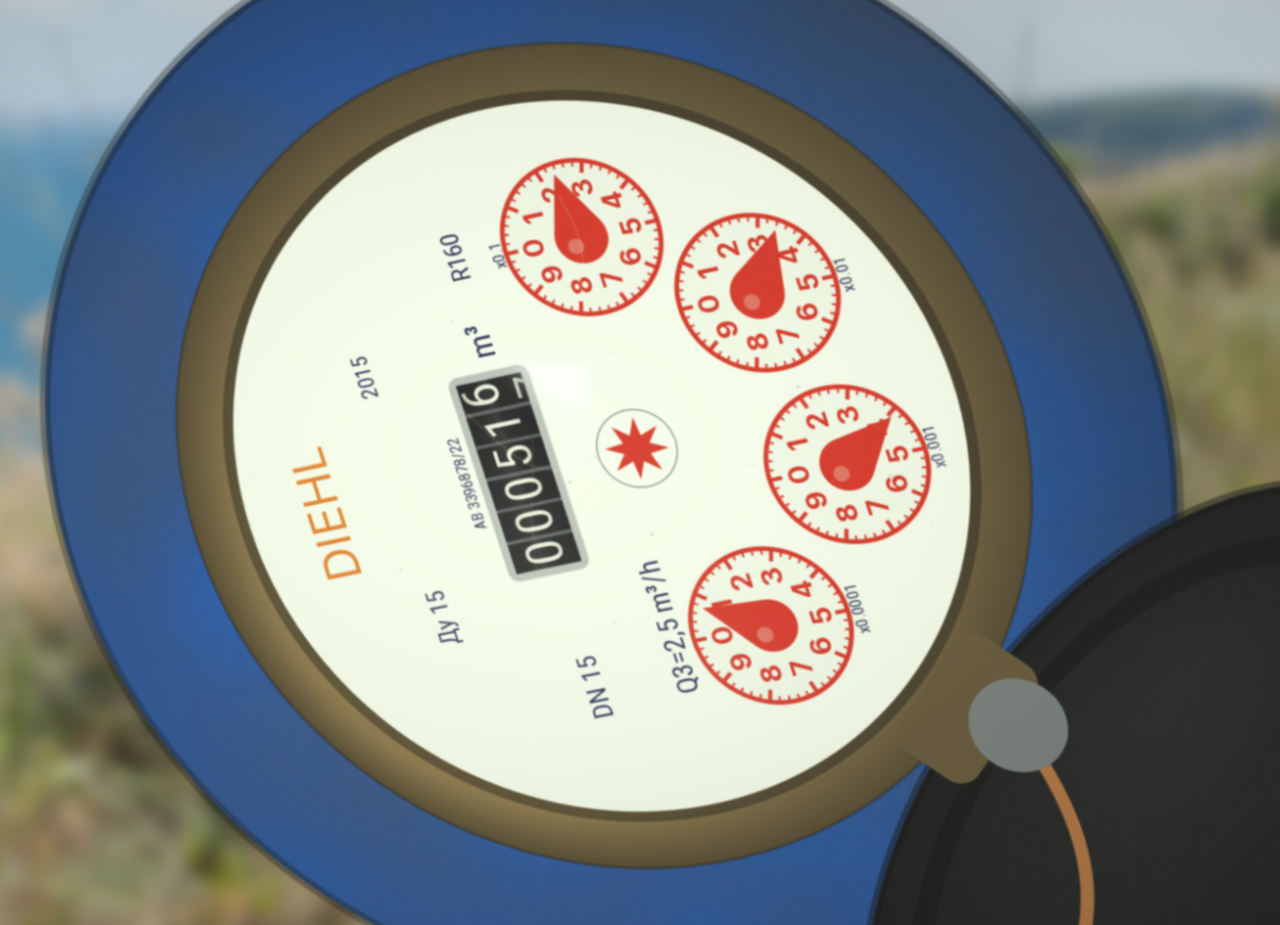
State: 516.2340 (m³)
